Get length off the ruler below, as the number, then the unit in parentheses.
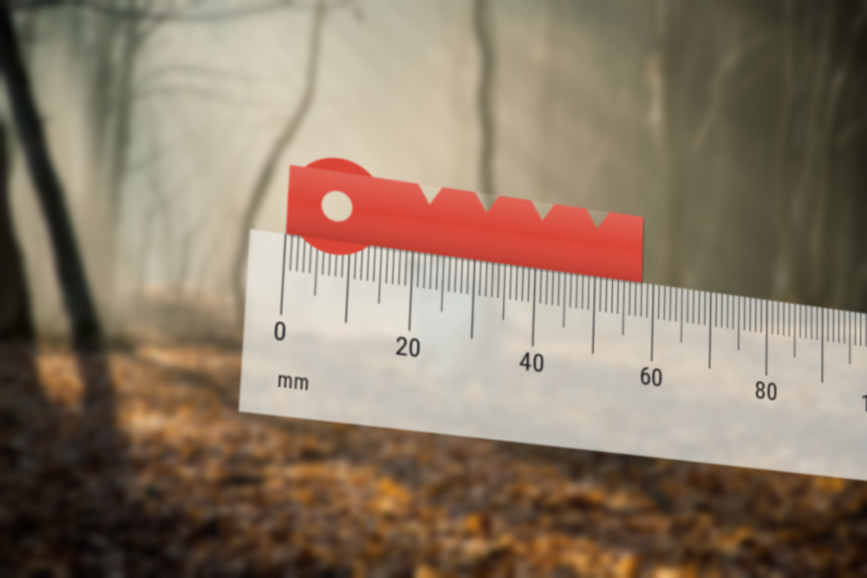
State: 58 (mm)
